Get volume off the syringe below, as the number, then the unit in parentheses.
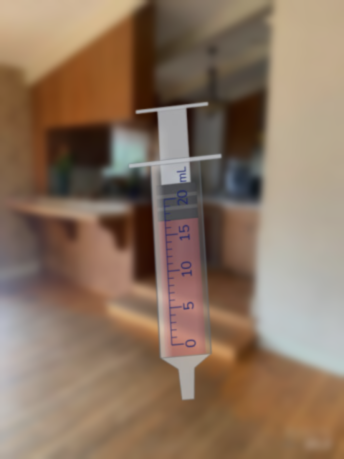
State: 17 (mL)
